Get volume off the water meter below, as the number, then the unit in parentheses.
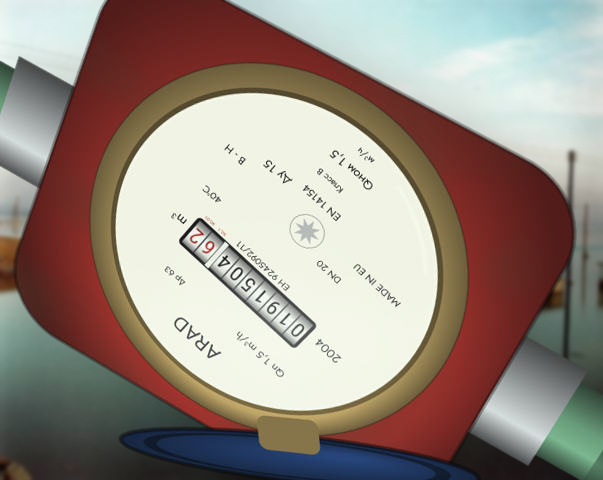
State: 191504.62 (m³)
